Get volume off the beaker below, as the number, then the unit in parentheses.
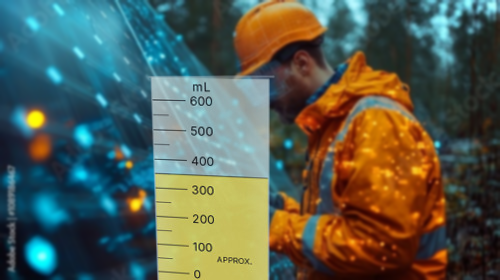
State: 350 (mL)
